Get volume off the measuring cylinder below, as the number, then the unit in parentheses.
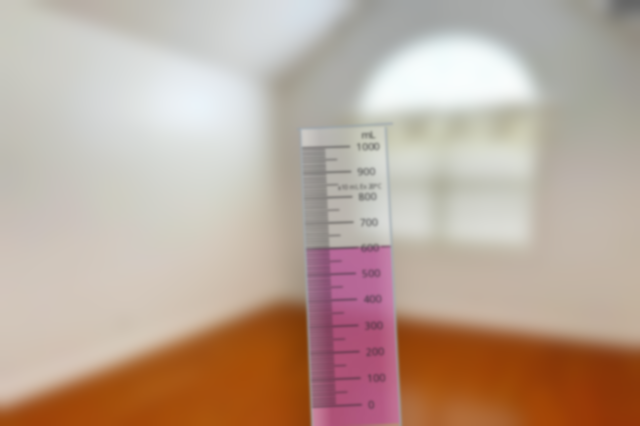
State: 600 (mL)
